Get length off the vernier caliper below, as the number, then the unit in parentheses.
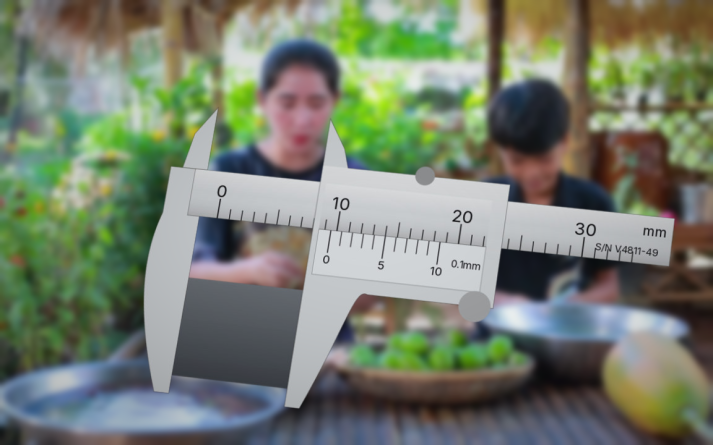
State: 9.5 (mm)
